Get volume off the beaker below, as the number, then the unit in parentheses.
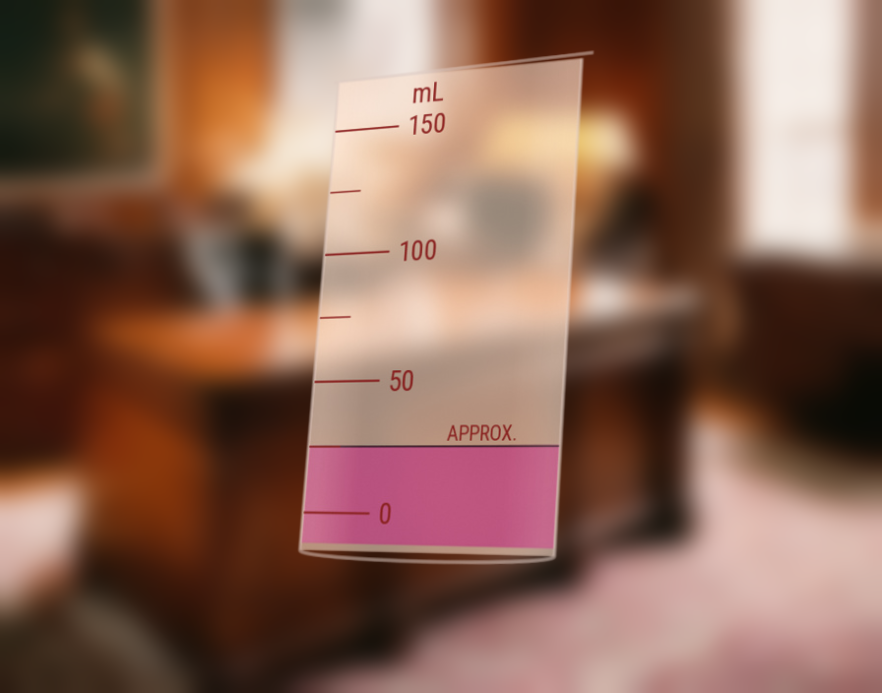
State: 25 (mL)
